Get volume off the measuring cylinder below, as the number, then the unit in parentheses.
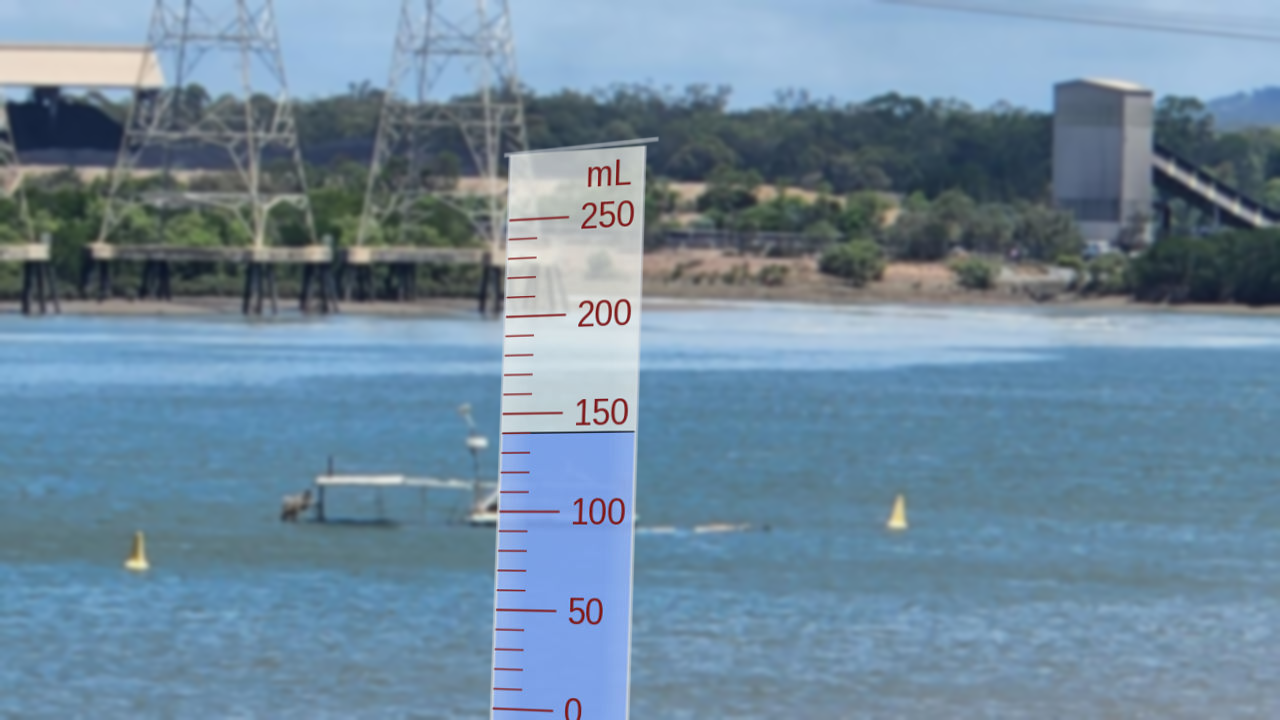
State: 140 (mL)
